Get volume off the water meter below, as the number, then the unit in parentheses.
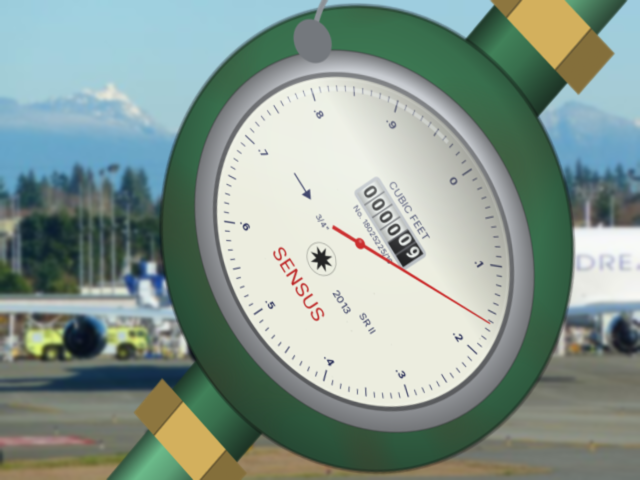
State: 9.16 (ft³)
